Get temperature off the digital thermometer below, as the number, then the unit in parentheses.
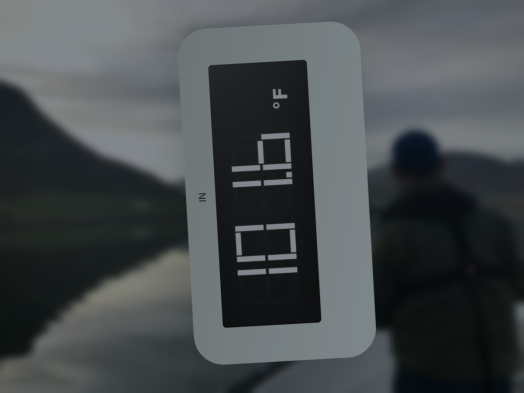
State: 101.6 (°F)
